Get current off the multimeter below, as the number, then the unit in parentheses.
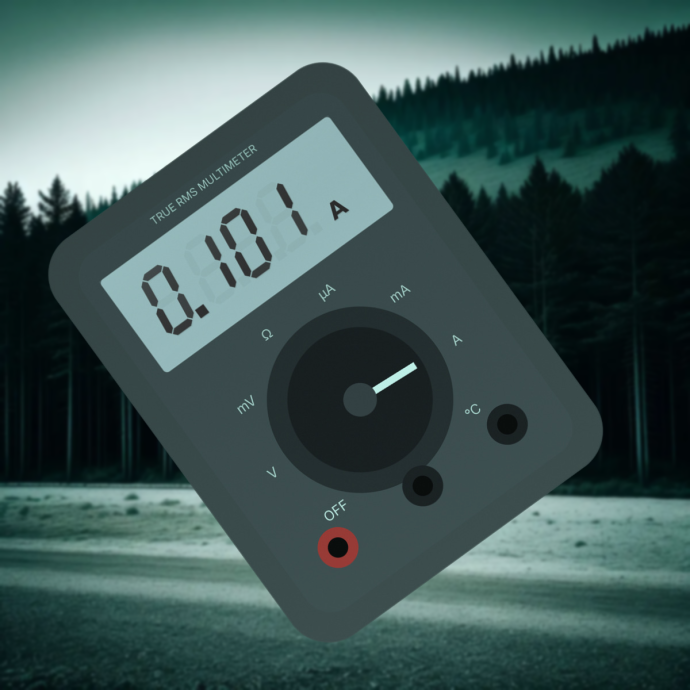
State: 0.101 (A)
